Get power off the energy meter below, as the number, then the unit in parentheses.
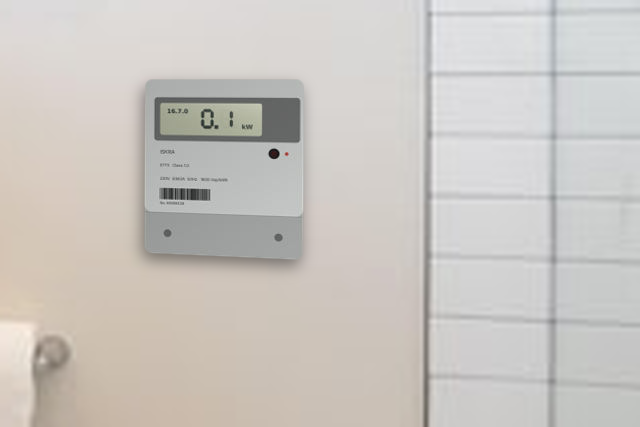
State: 0.1 (kW)
